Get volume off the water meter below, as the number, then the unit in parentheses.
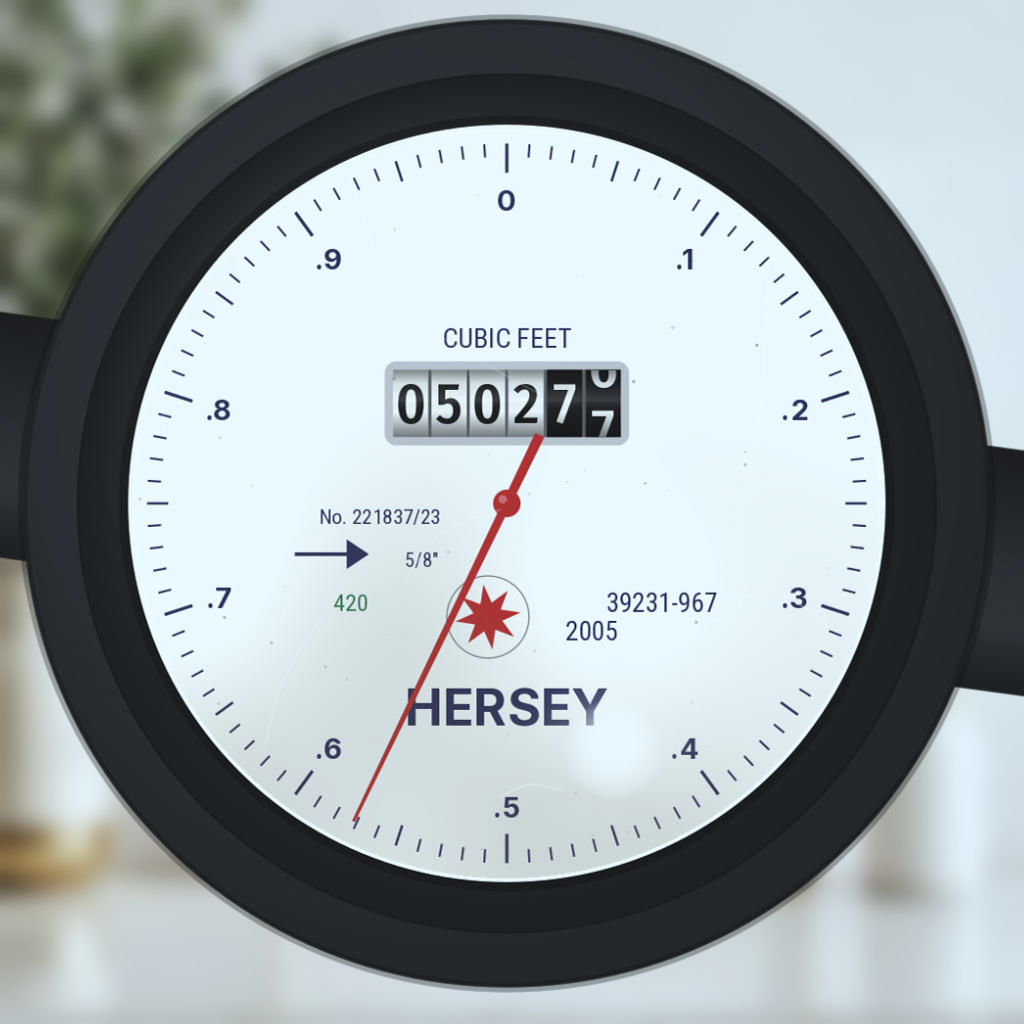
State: 50276.57 (ft³)
